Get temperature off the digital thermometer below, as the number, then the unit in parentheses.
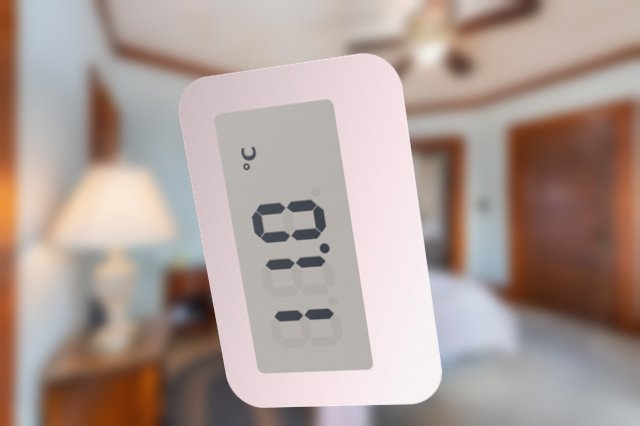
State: 11.0 (°C)
